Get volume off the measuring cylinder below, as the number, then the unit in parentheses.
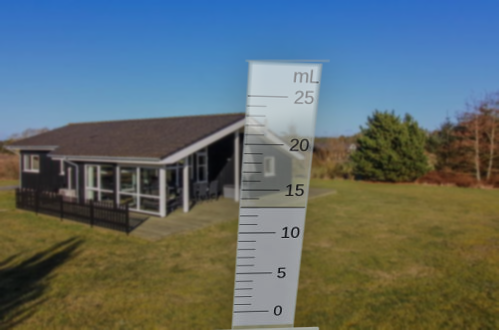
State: 13 (mL)
